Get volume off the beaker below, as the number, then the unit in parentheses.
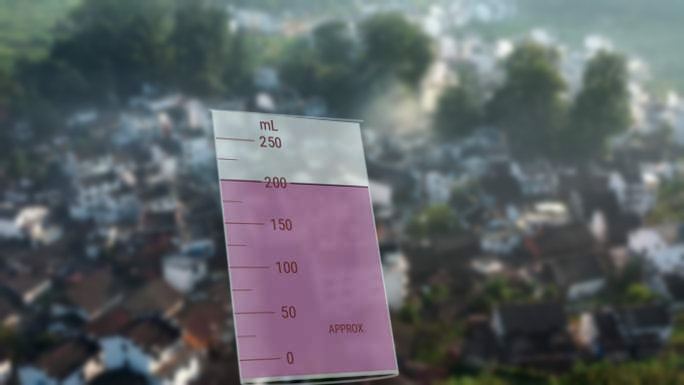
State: 200 (mL)
